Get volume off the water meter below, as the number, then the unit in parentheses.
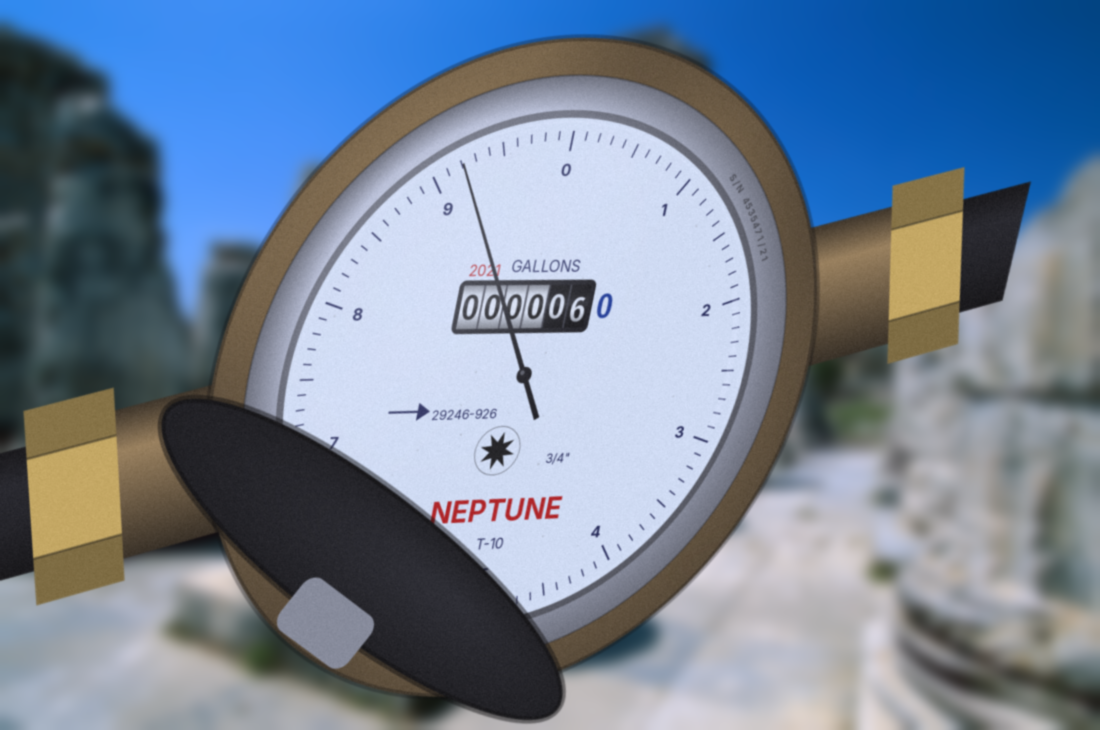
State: 59.2 (gal)
